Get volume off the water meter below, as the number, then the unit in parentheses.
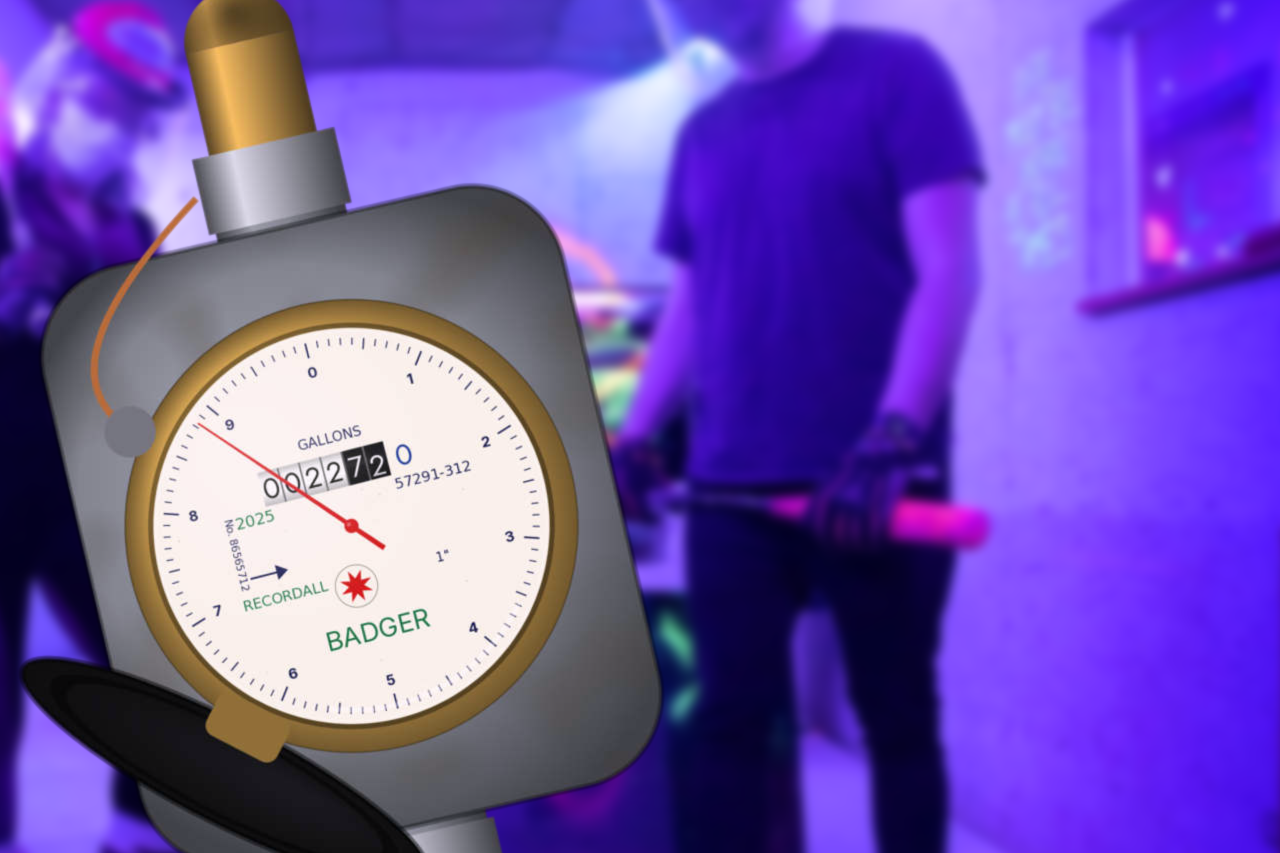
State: 22718.8 (gal)
